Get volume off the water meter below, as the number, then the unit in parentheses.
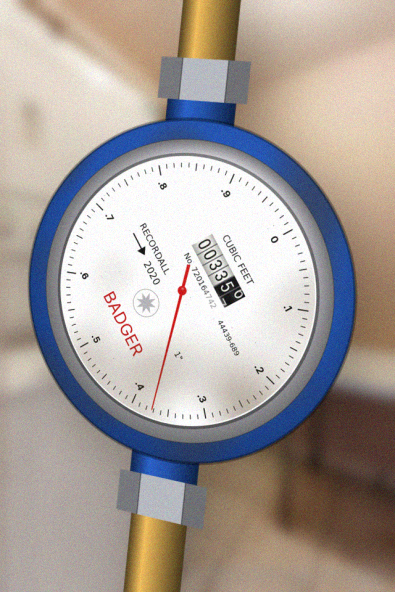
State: 3356.37 (ft³)
